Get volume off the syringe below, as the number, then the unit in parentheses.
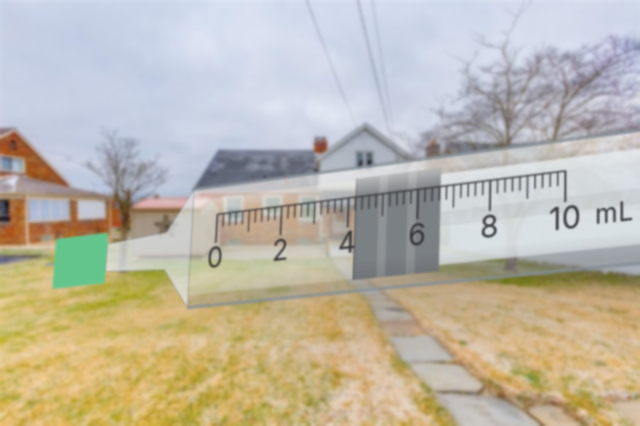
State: 4.2 (mL)
